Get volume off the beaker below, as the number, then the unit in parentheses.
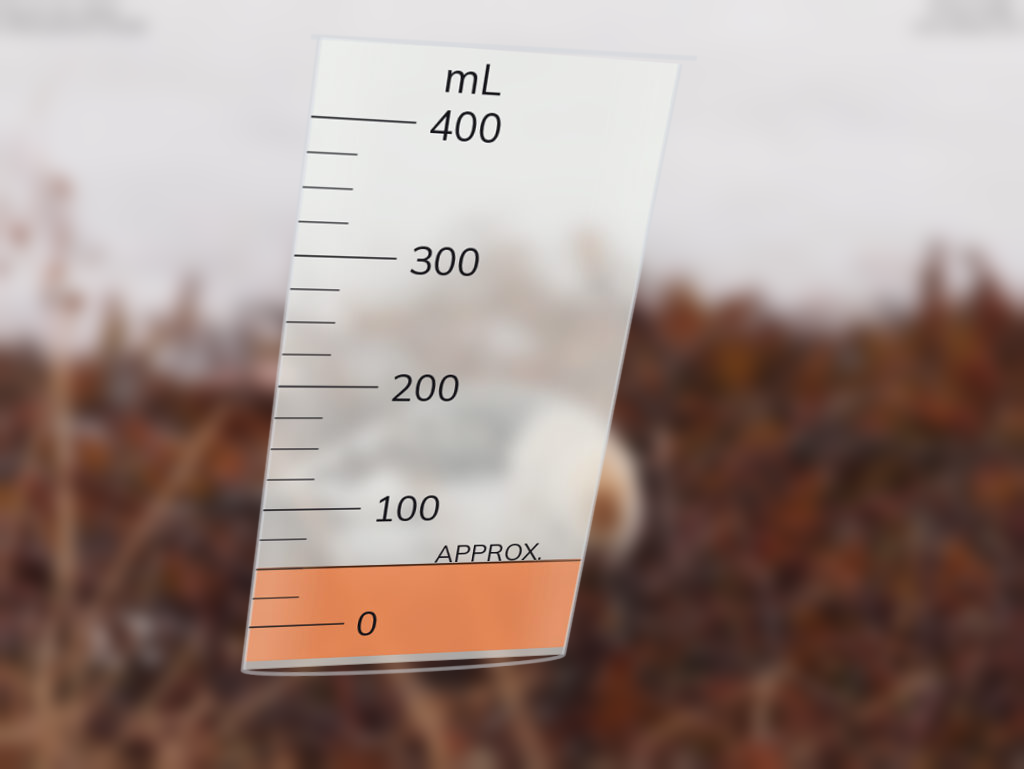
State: 50 (mL)
